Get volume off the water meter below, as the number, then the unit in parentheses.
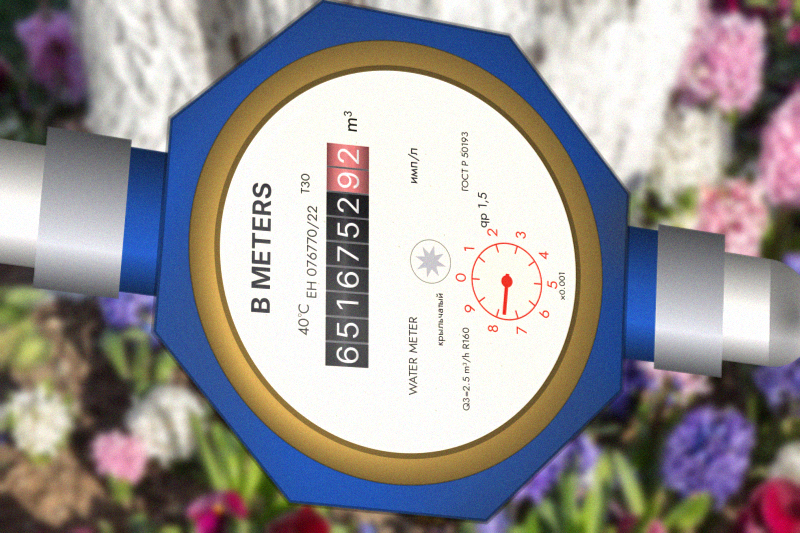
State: 6516752.927 (m³)
